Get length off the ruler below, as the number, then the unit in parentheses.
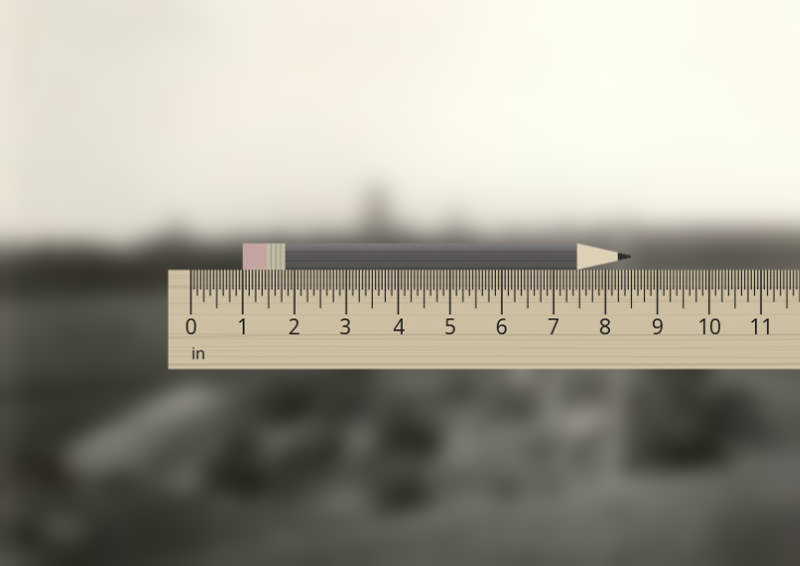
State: 7.5 (in)
